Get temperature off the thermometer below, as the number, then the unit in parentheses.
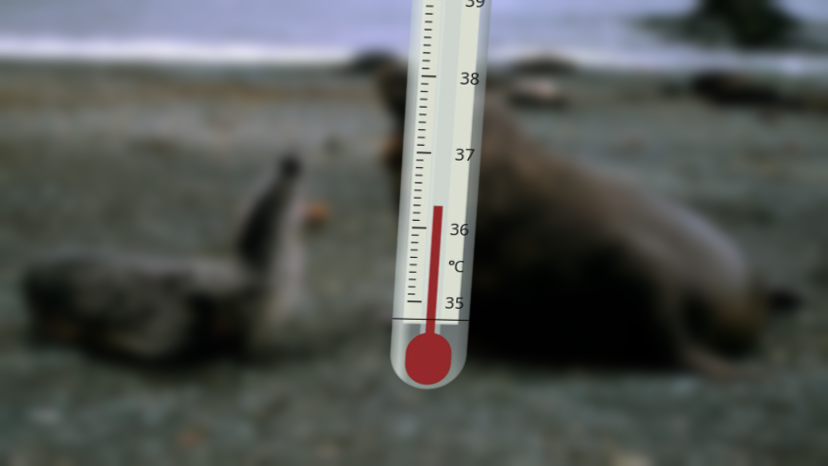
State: 36.3 (°C)
